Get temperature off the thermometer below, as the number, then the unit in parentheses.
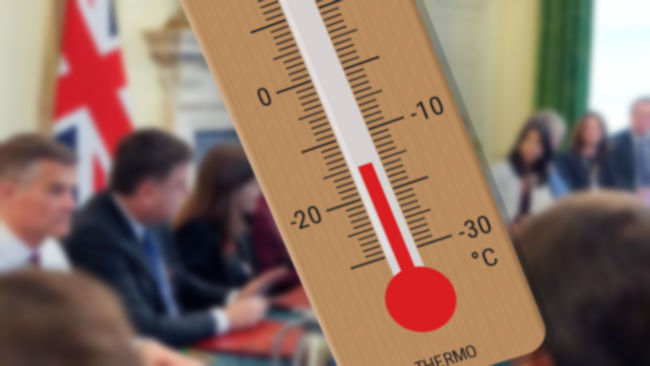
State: -15 (°C)
